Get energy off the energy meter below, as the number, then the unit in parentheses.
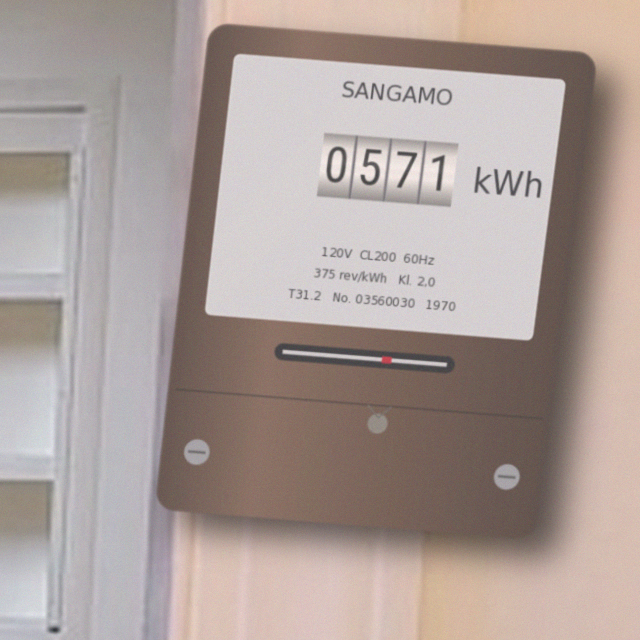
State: 571 (kWh)
